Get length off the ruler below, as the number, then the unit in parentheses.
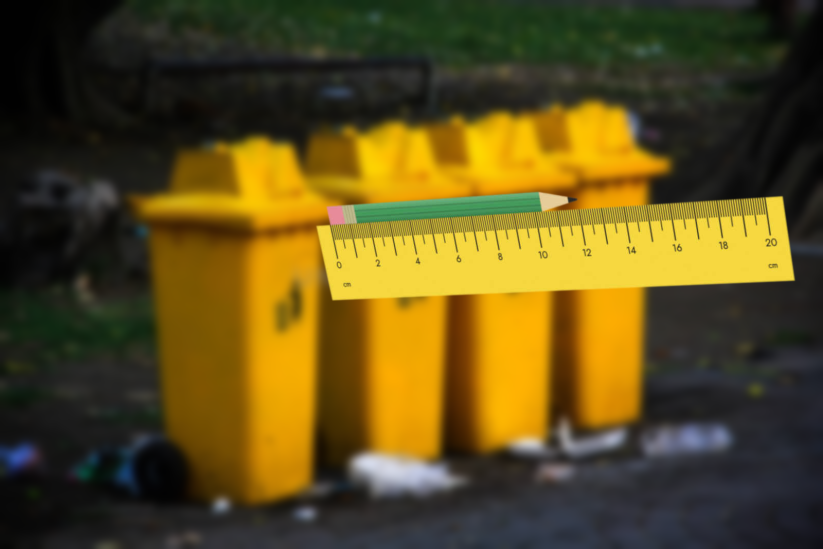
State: 12 (cm)
